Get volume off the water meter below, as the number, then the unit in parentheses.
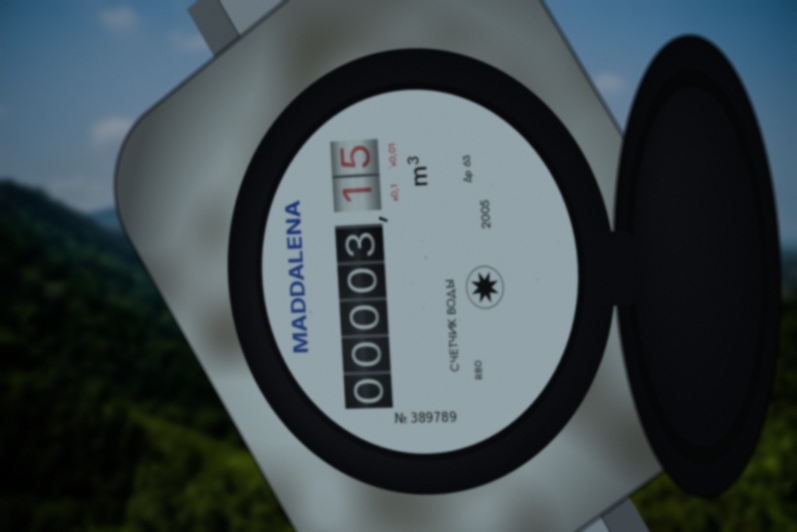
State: 3.15 (m³)
